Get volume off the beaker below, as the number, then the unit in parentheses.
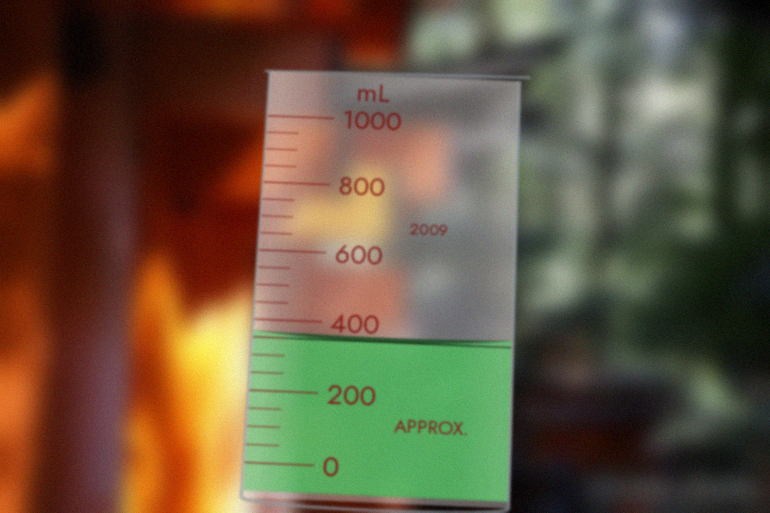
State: 350 (mL)
